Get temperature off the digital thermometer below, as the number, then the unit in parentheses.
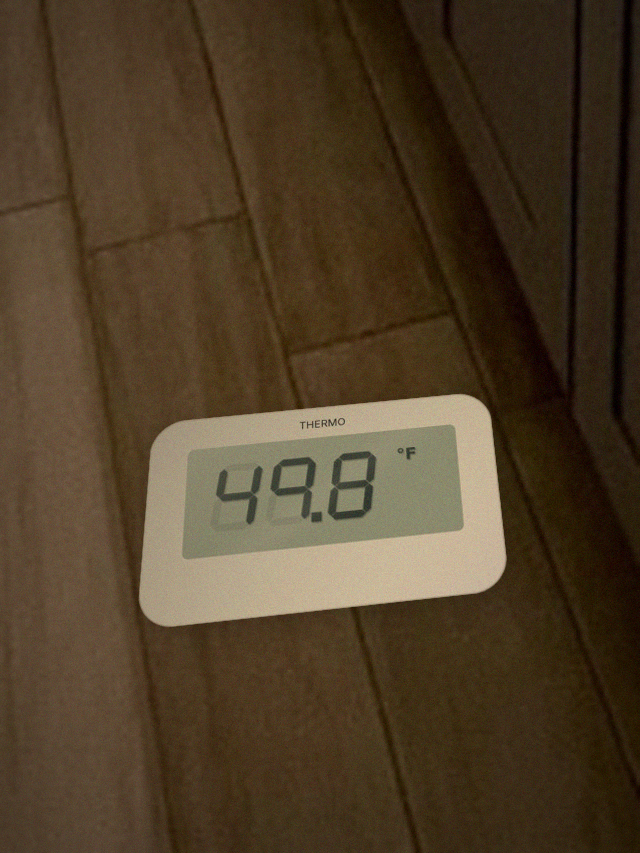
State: 49.8 (°F)
